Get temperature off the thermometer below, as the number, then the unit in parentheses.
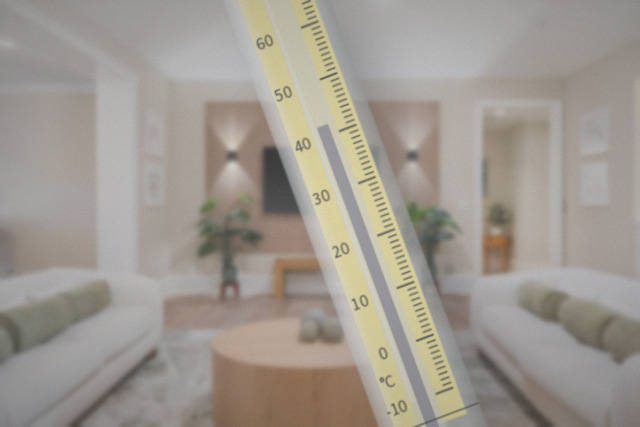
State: 42 (°C)
